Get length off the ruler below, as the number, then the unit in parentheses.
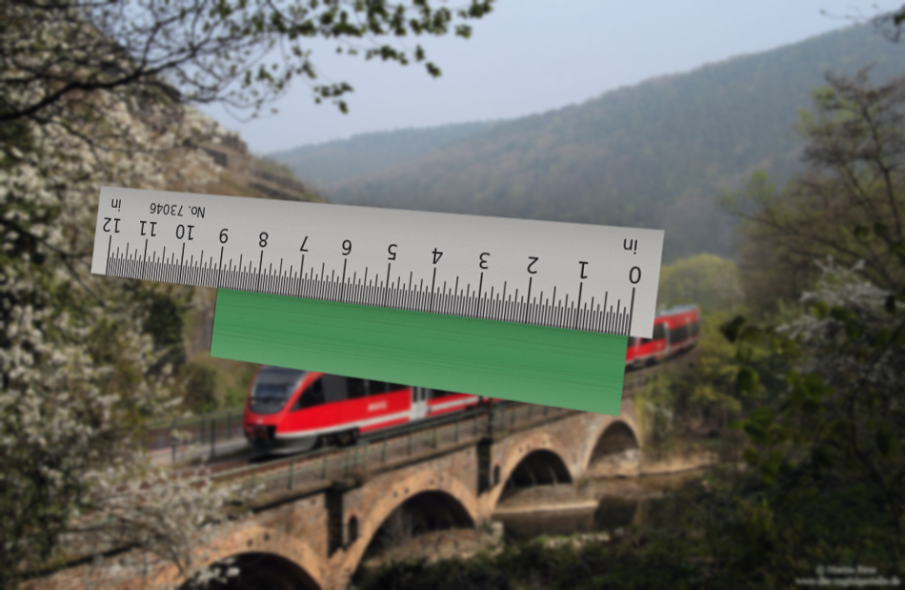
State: 9 (in)
